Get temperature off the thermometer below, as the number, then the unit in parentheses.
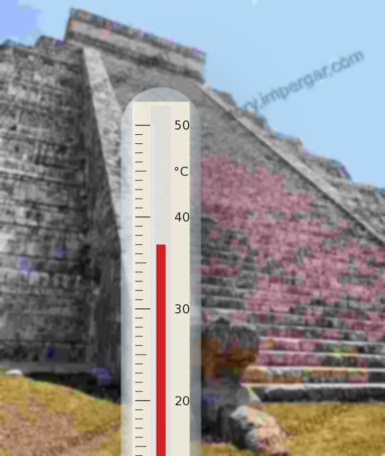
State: 37 (°C)
